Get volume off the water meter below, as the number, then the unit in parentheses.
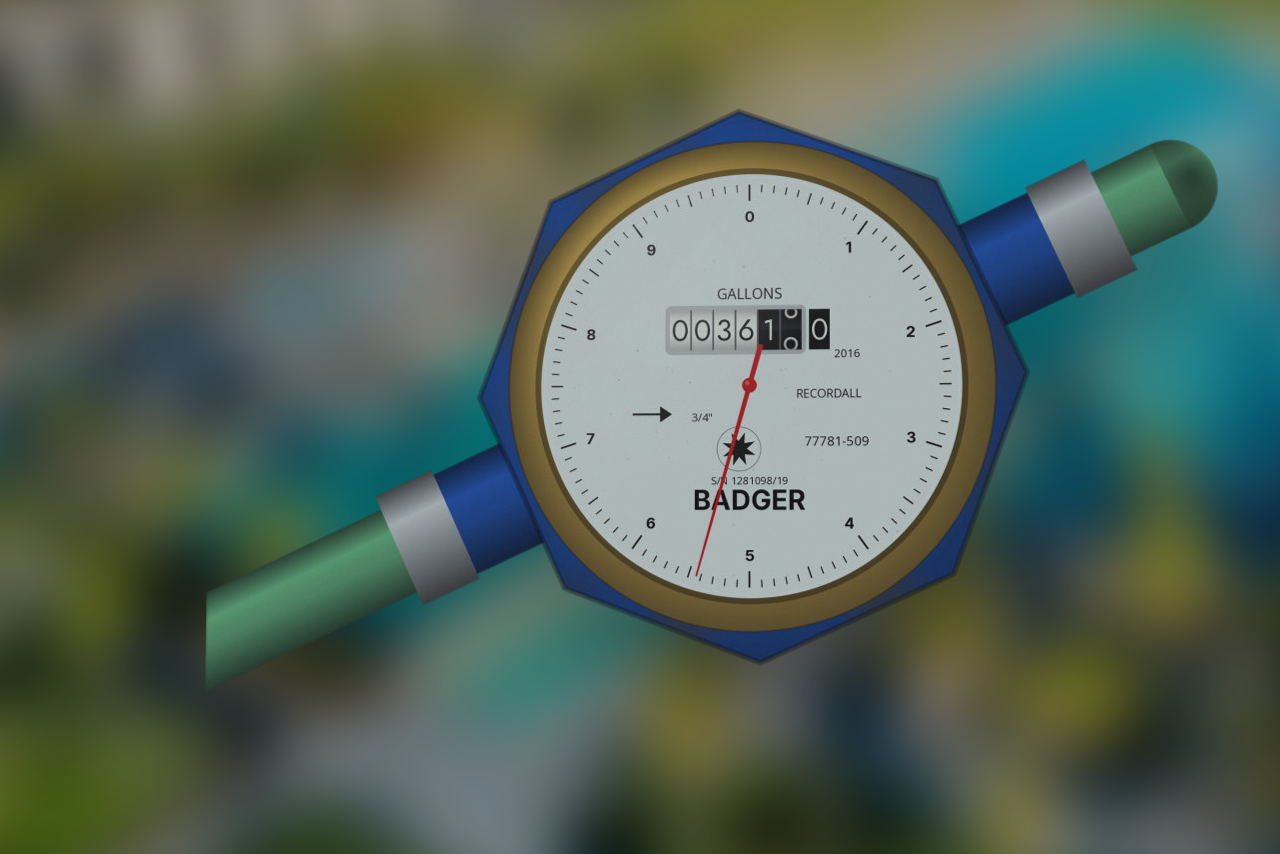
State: 36185.4 (gal)
